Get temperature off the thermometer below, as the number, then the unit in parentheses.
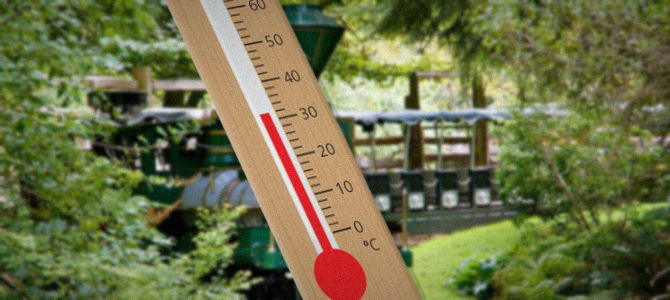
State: 32 (°C)
